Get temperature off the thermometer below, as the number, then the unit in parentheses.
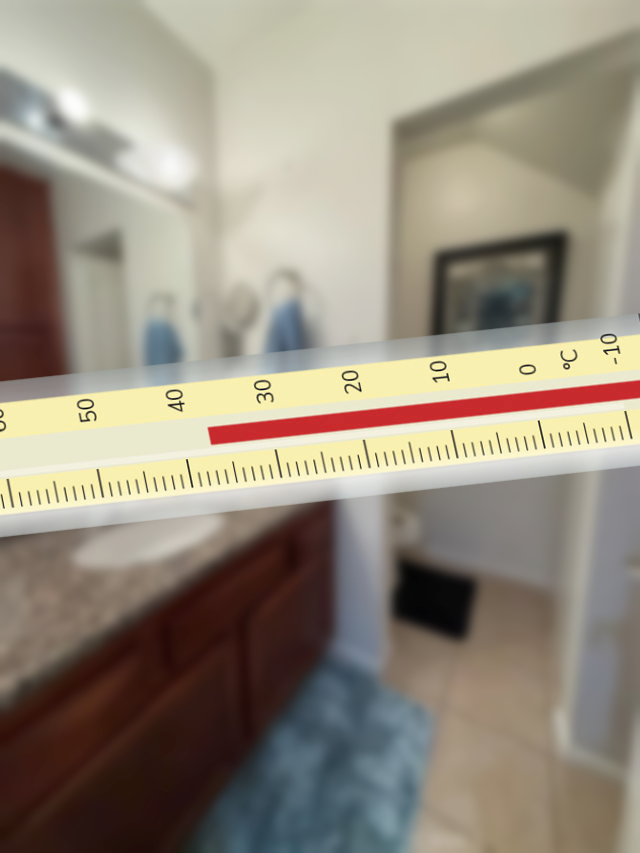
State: 37 (°C)
